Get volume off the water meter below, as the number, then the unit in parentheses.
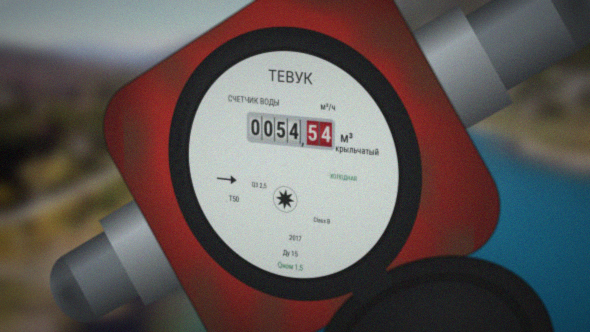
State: 54.54 (m³)
